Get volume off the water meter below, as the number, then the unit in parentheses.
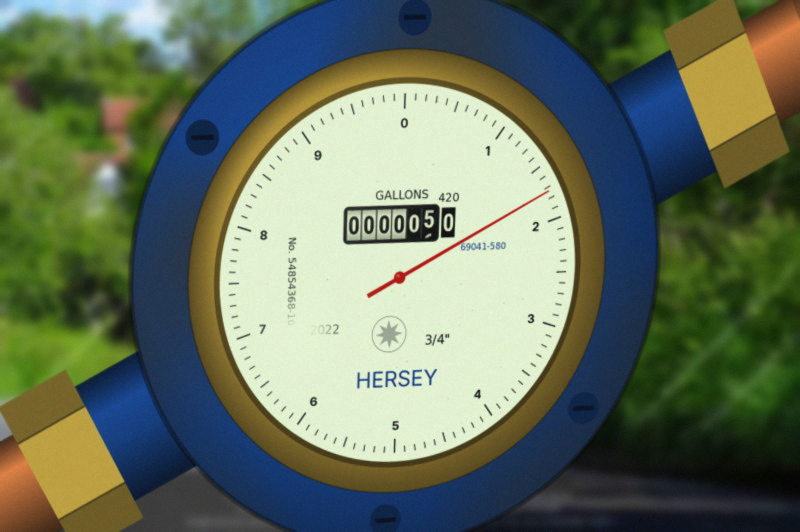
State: 51.7 (gal)
